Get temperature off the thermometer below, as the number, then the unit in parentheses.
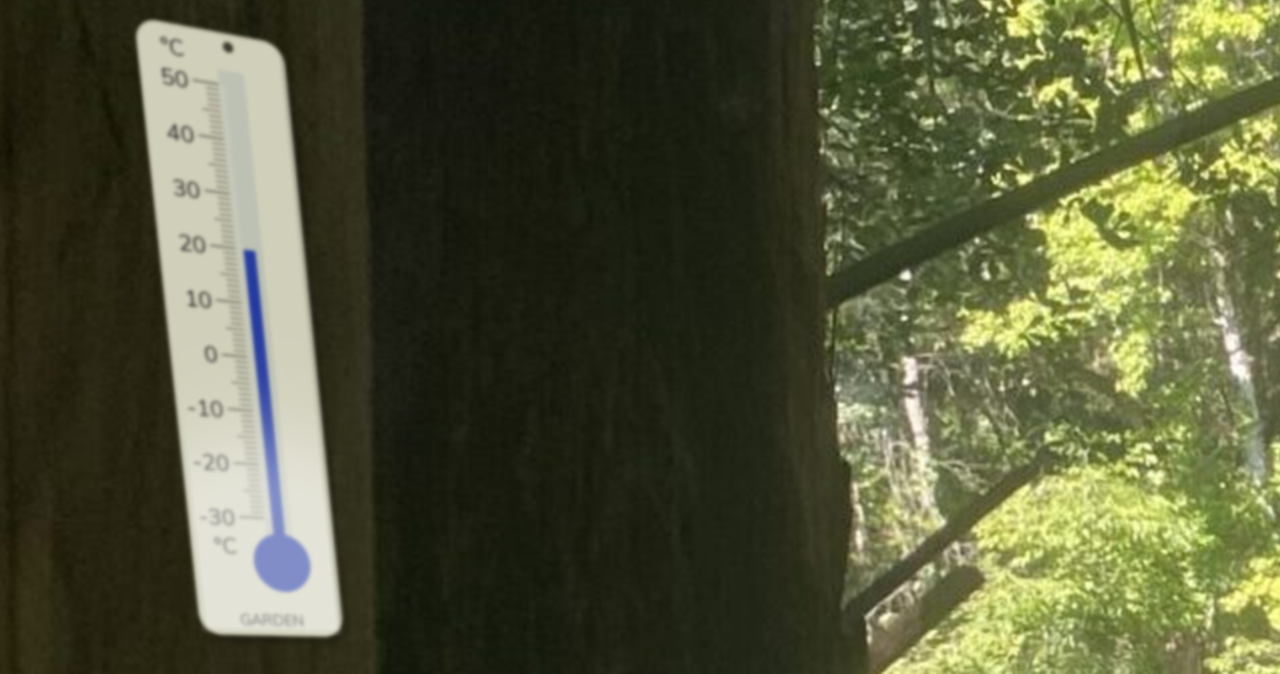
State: 20 (°C)
